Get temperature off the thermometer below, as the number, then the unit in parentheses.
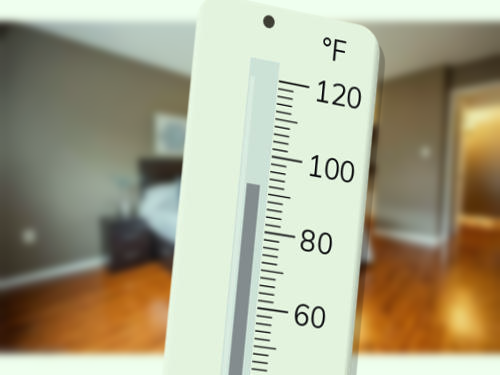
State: 92 (°F)
